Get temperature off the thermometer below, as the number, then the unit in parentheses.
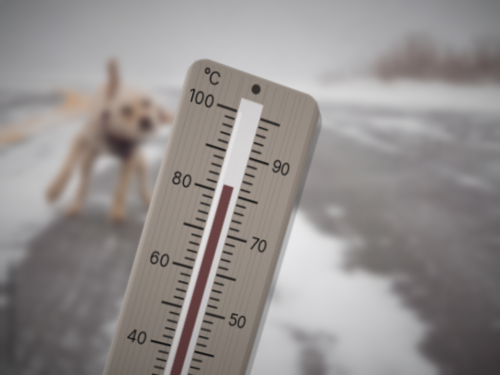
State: 82 (°C)
